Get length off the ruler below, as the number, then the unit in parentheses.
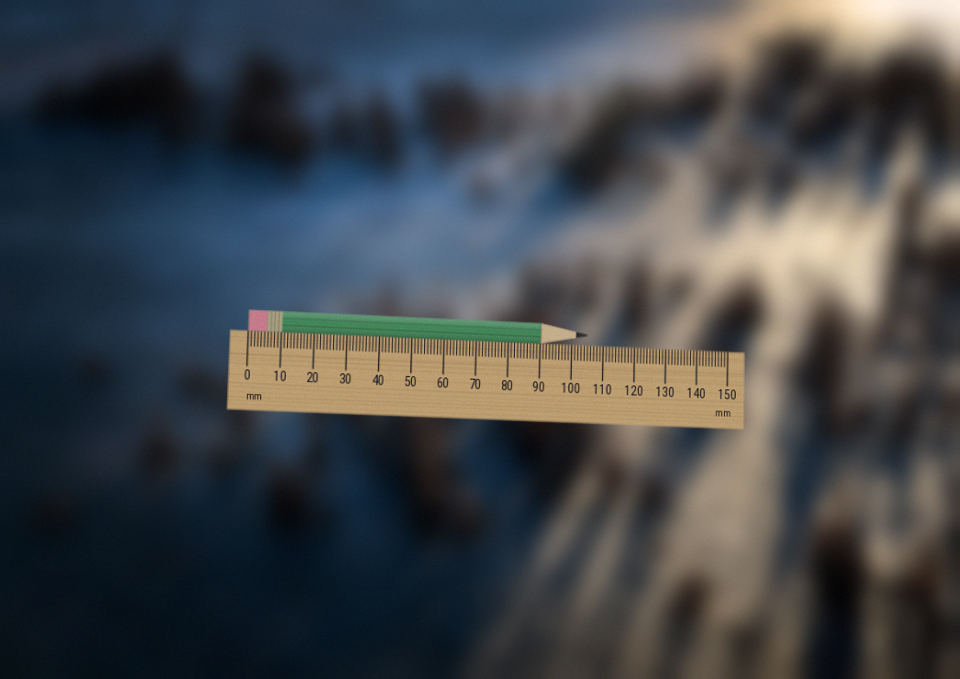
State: 105 (mm)
